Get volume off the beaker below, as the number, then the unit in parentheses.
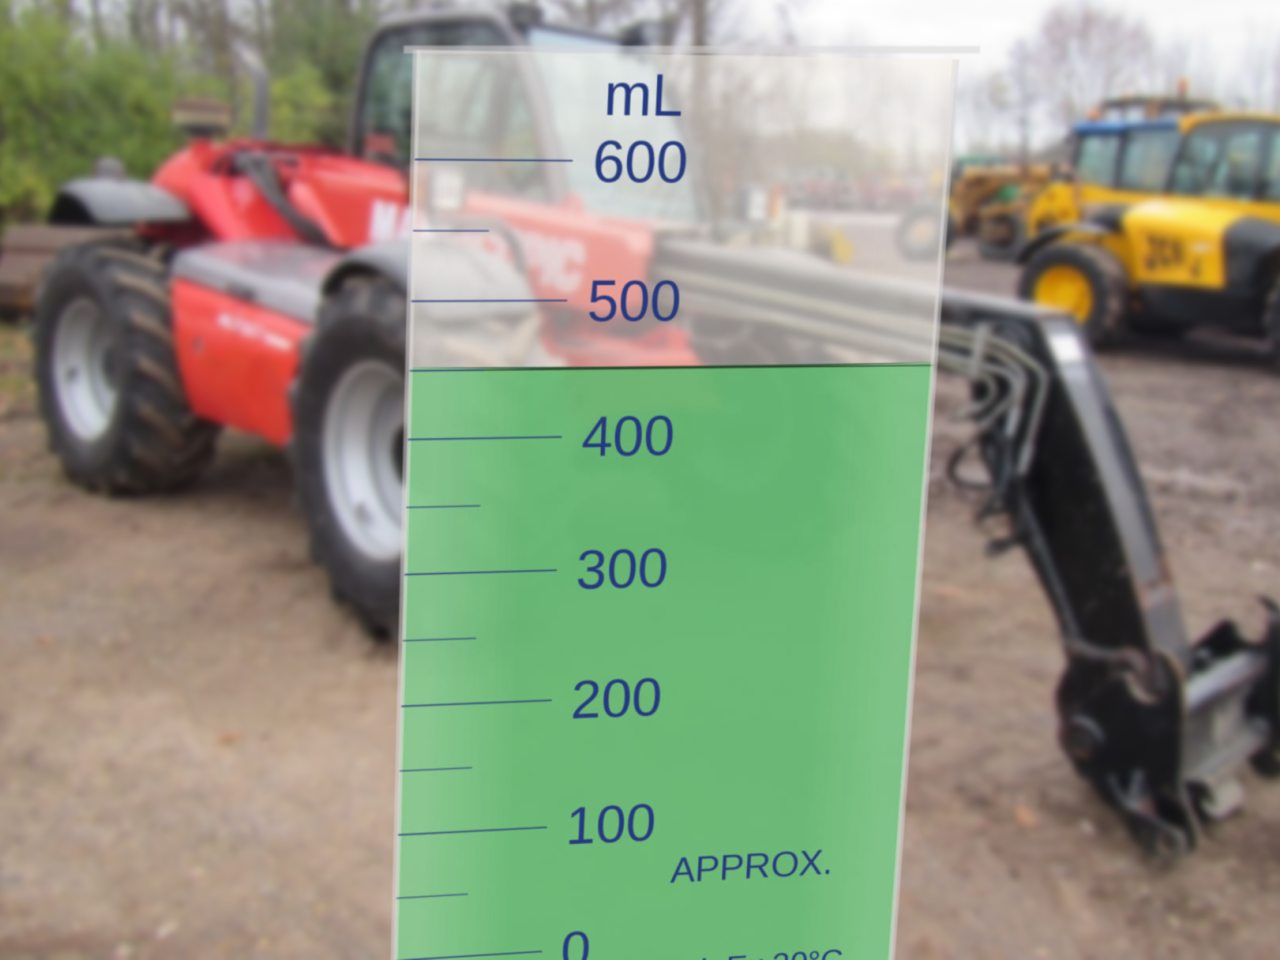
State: 450 (mL)
